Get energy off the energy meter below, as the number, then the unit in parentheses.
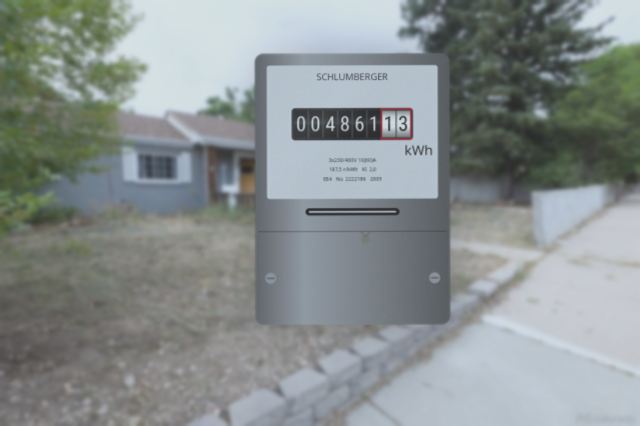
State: 4861.13 (kWh)
